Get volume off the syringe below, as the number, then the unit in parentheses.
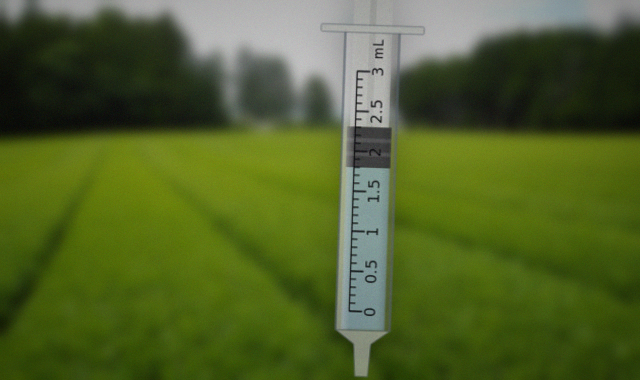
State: 1.8 (mL)
